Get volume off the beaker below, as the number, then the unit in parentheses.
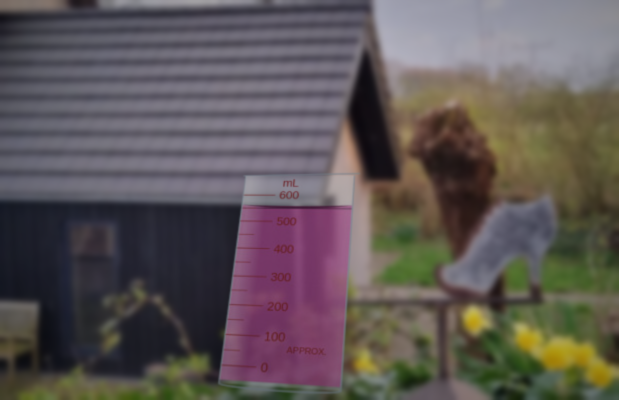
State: 550 (mL)
